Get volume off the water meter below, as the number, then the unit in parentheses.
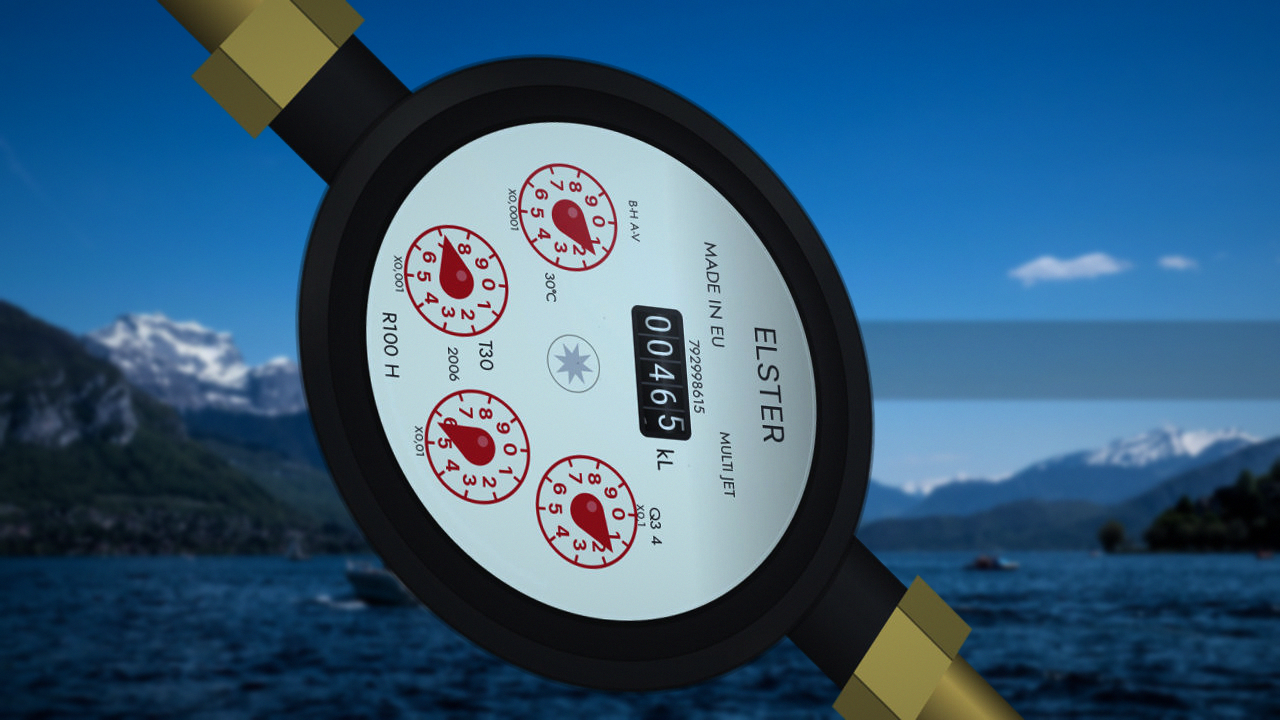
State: 465.1571 (kL)
